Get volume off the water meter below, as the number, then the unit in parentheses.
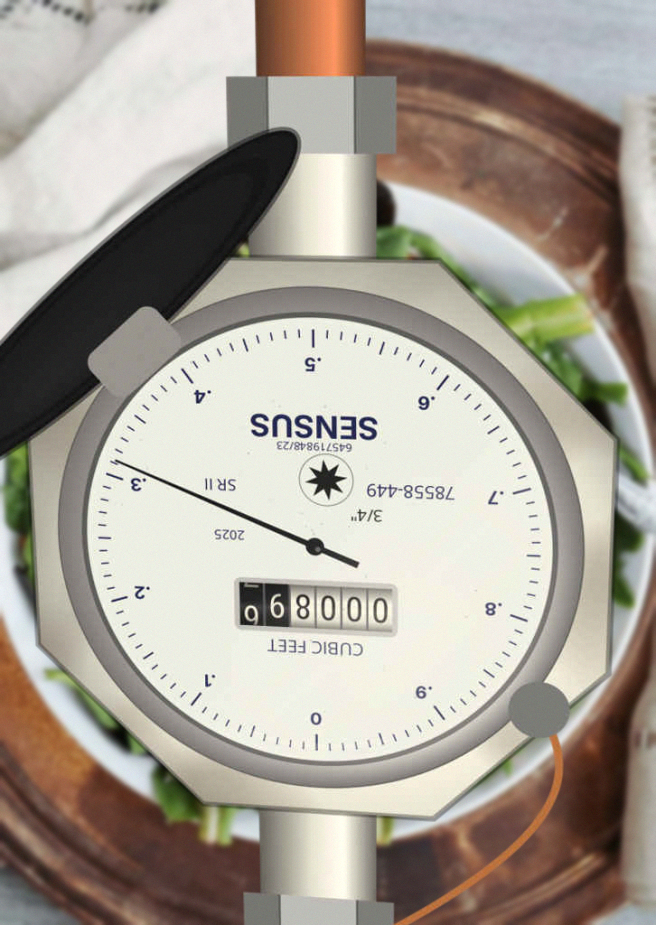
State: 896.31 (ft³)
